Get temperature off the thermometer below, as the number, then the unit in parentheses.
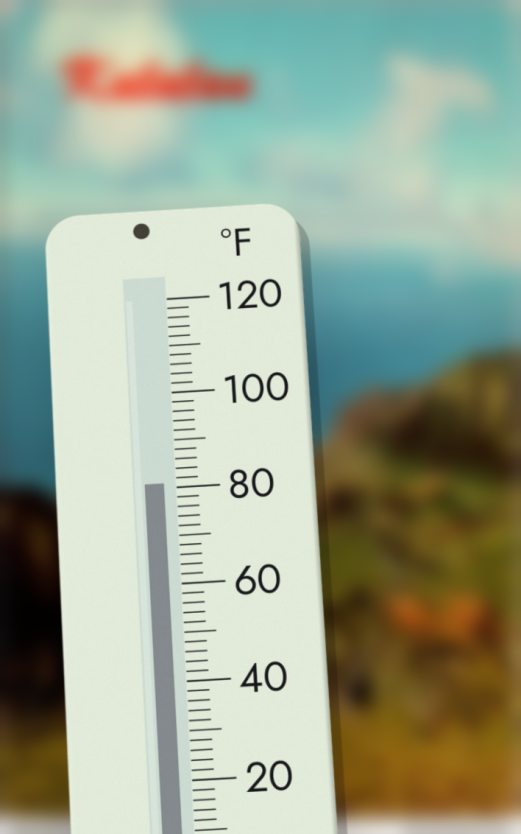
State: 81 (°F)
